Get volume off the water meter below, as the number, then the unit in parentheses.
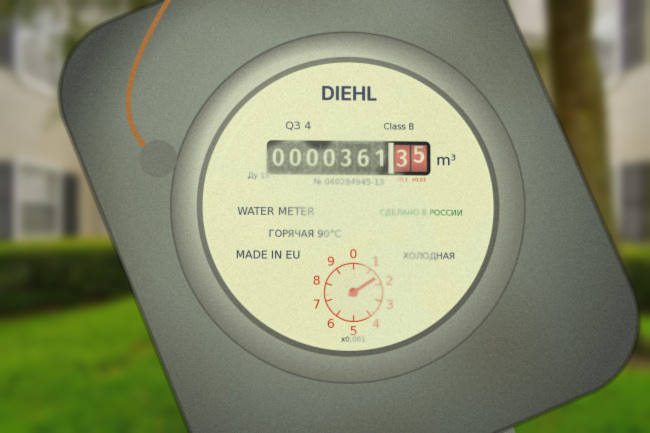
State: 361.351 (m³)
